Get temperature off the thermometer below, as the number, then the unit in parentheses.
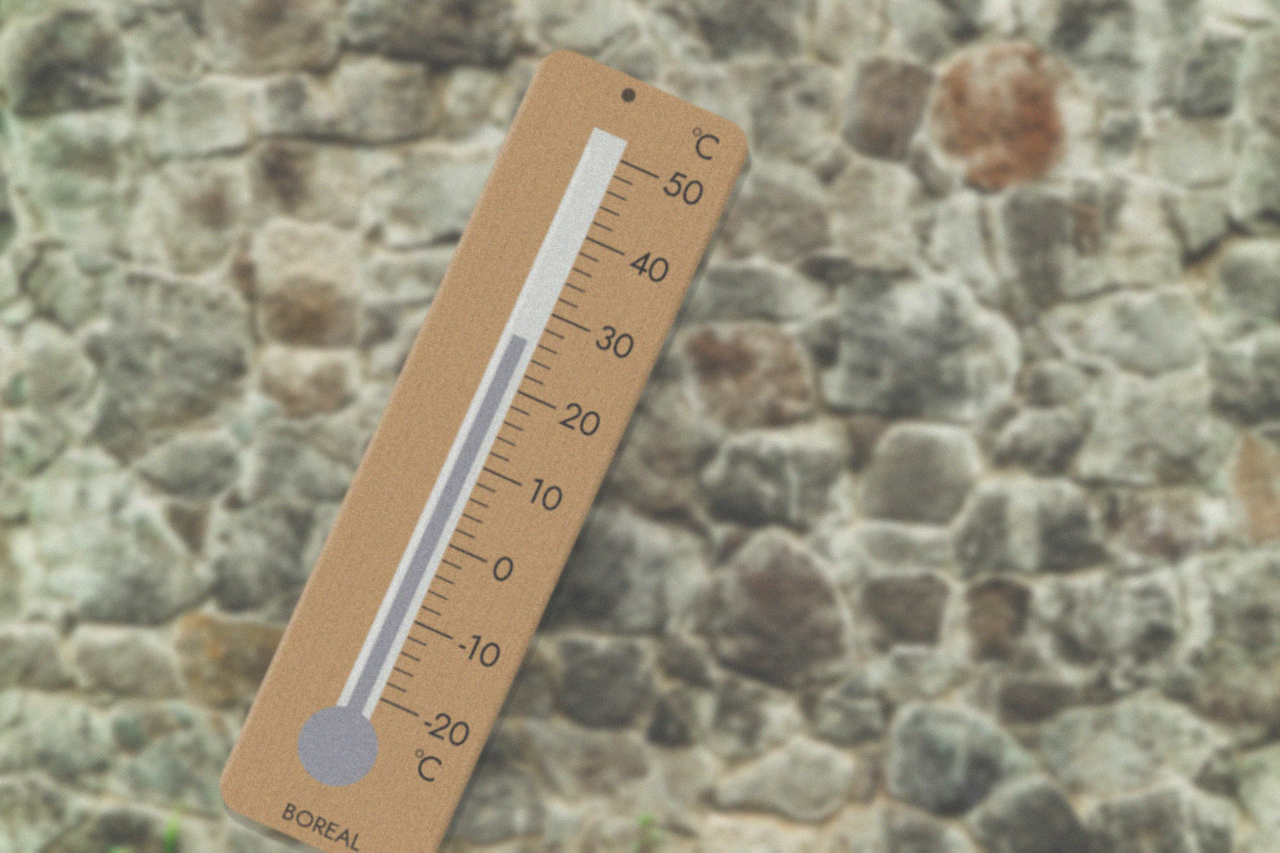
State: 26 (°C)
